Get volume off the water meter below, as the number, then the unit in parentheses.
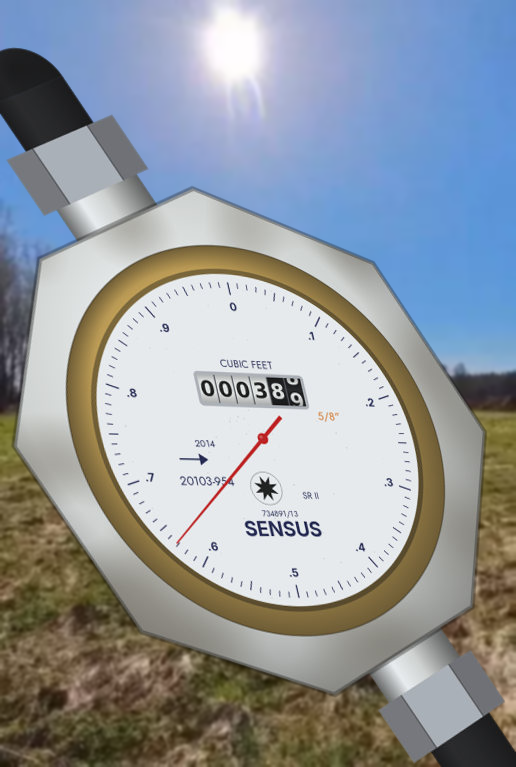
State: 388.63 (ft³)
